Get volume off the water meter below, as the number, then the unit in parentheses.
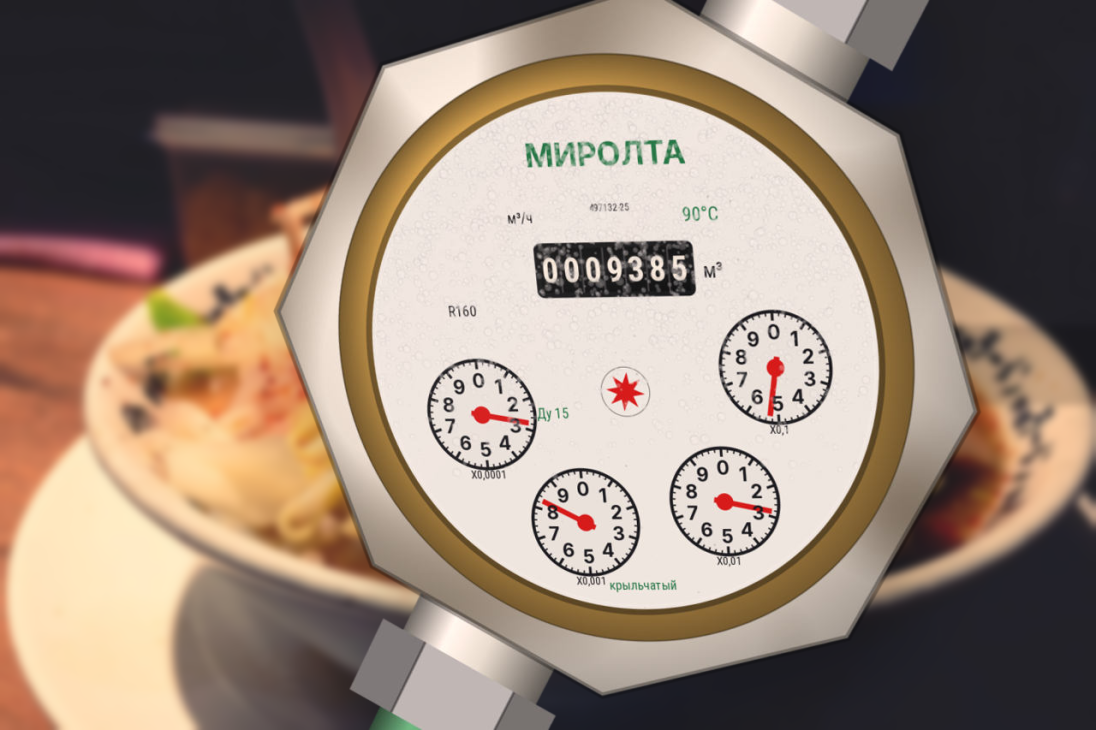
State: 9385.5282 (m³)
